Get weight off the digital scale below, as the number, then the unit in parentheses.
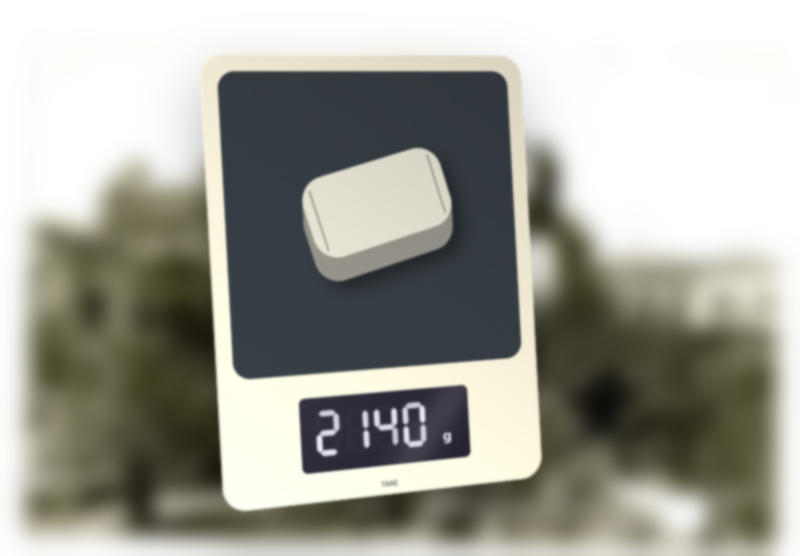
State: 2140 (g)
